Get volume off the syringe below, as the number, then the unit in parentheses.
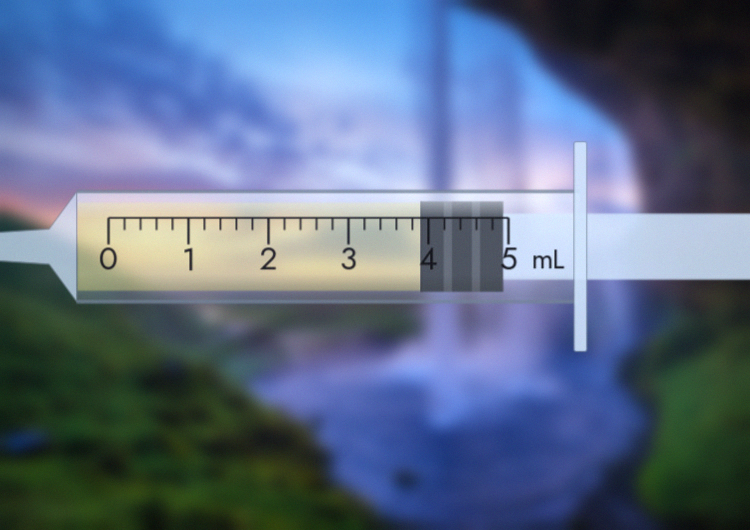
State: 3.9 (mL)
